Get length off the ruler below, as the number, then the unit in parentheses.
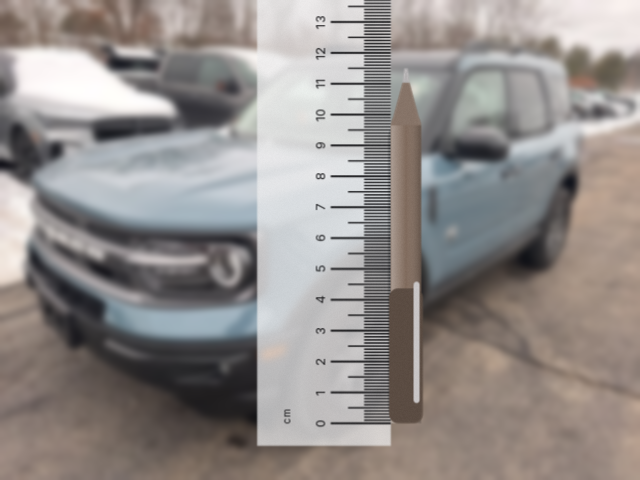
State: 11.5 (cm)
